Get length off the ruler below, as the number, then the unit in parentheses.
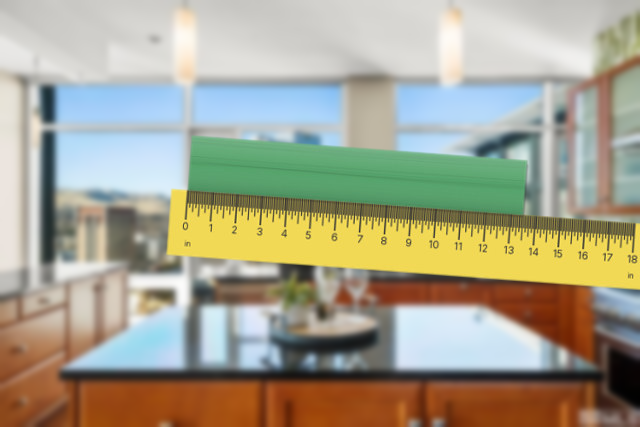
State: 13.5 (in)
